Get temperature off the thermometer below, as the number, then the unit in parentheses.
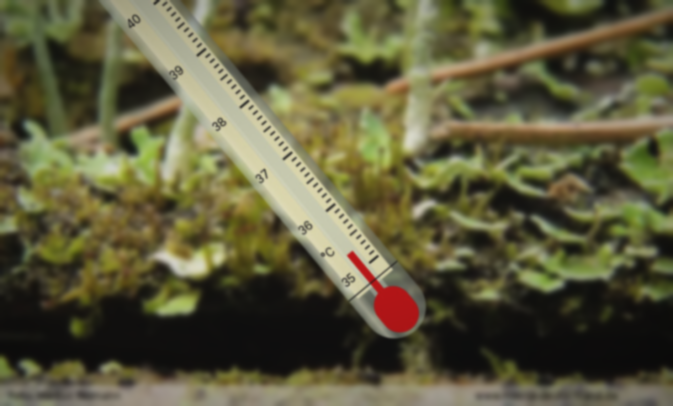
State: 35.3 (°C)
